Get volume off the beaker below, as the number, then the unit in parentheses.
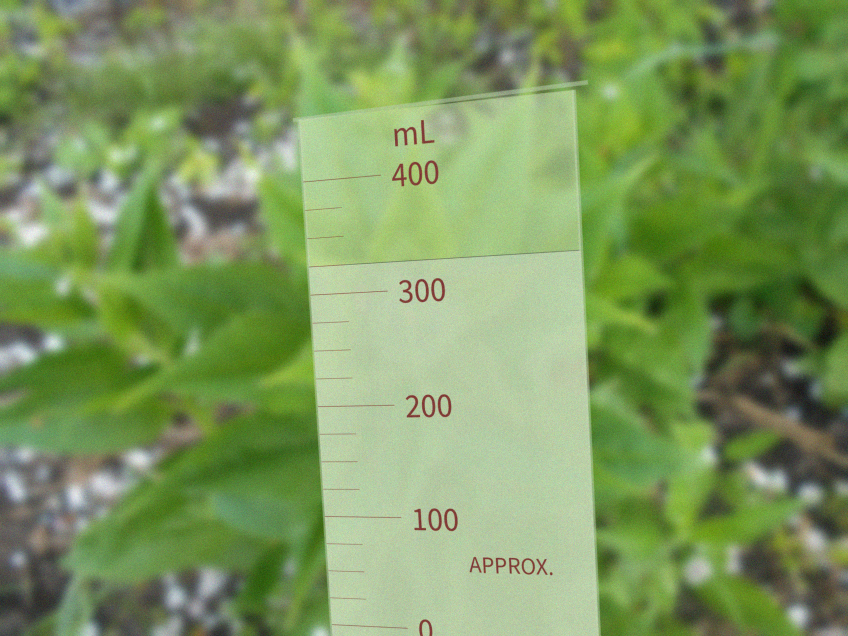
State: 325 (mL)
